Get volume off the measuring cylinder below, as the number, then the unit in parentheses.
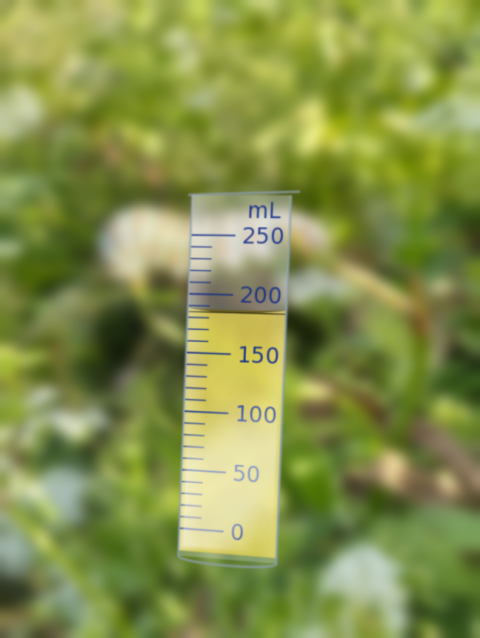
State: 185 (mL)
